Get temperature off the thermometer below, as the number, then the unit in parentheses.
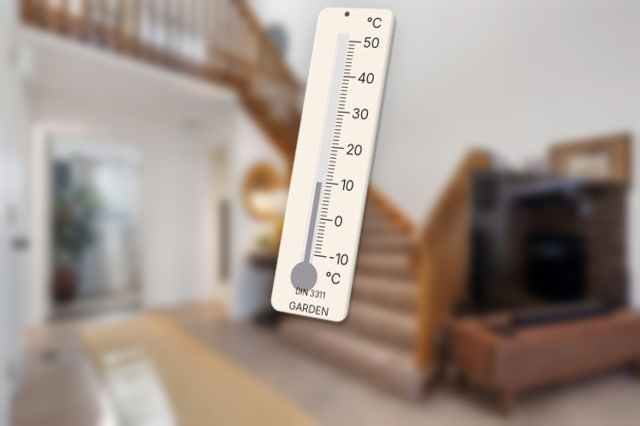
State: 10 (°C)
